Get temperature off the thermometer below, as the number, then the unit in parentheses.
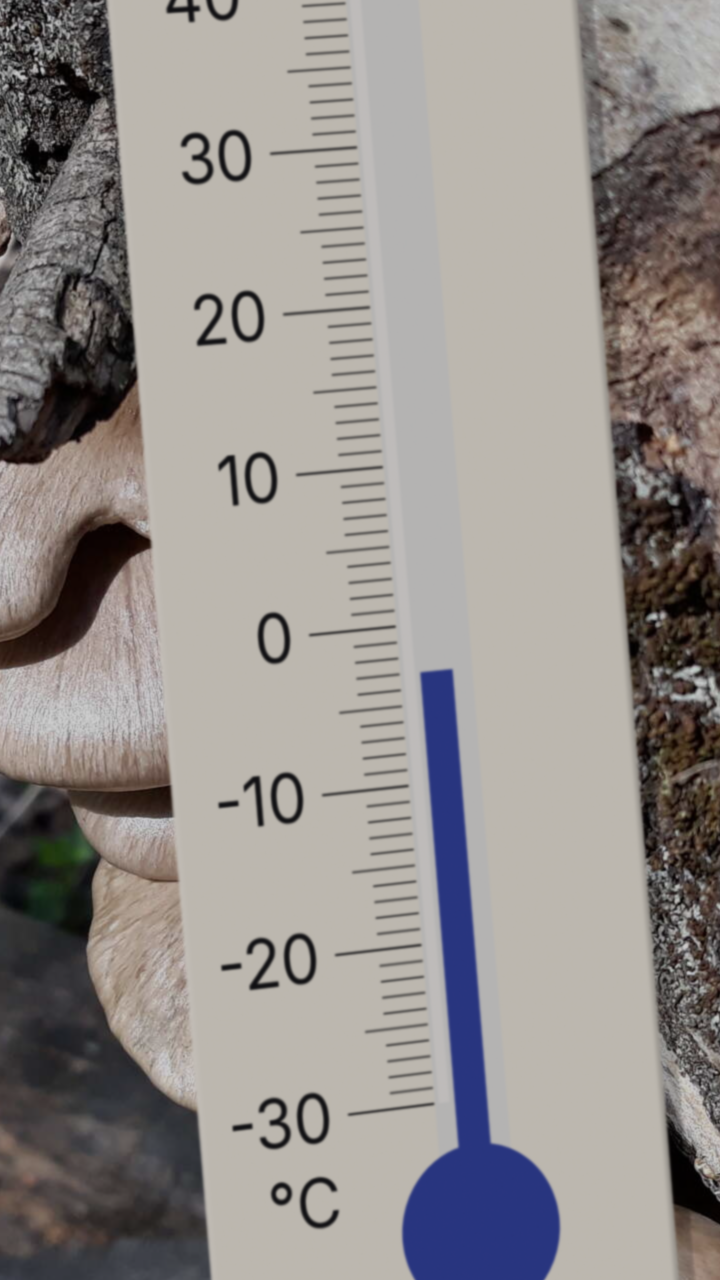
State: -3 (°C)
